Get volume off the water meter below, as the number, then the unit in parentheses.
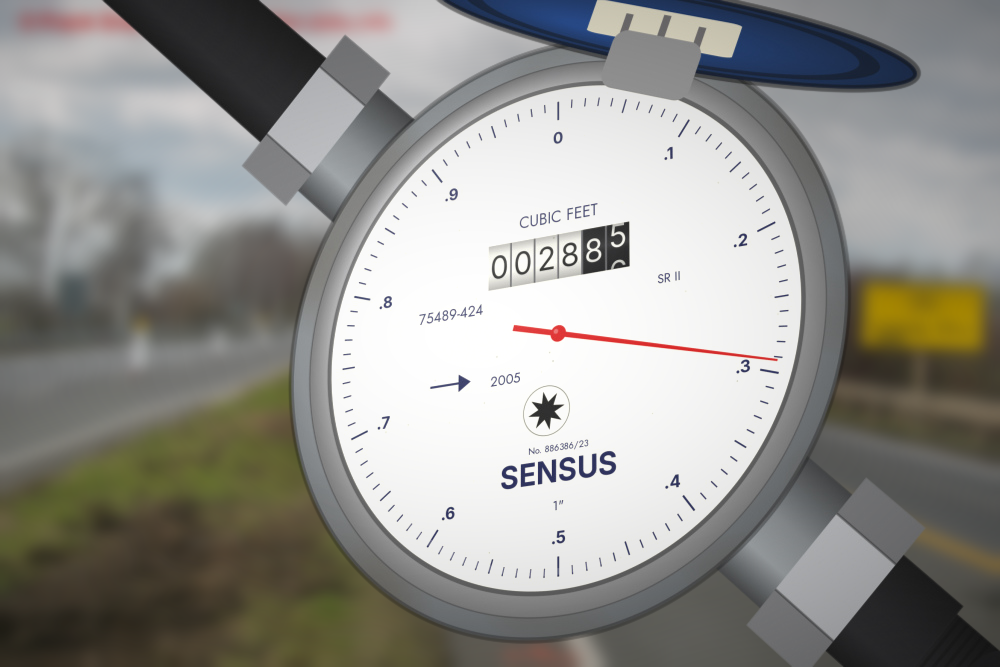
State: 2885.29 (ft³)
